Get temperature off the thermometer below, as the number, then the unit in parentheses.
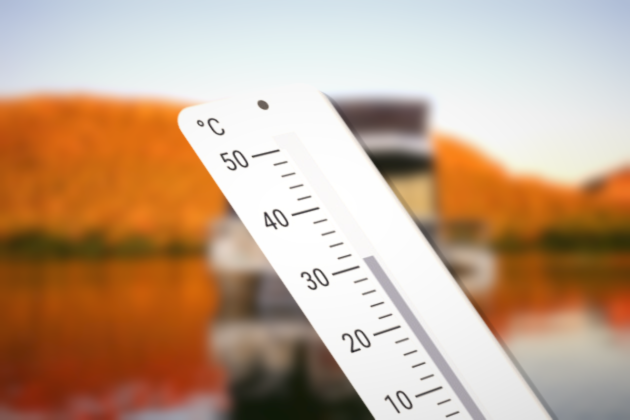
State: 31 (°C)
